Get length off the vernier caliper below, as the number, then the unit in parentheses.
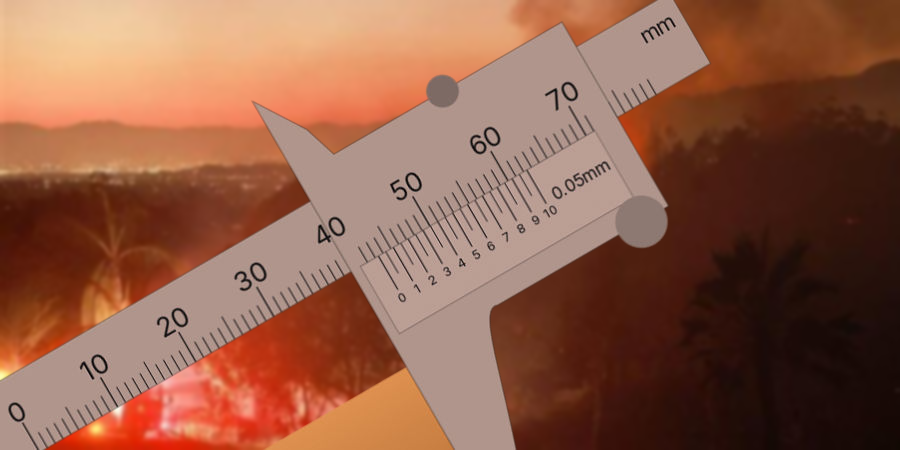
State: 43.4 (mm)
